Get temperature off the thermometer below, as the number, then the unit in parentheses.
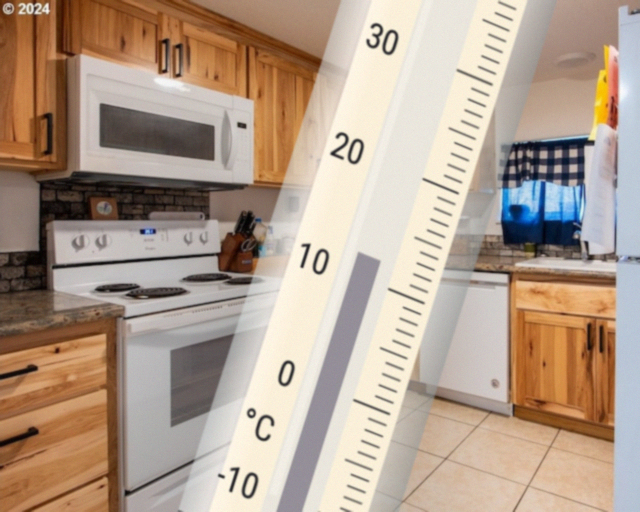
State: 12 (°C)
